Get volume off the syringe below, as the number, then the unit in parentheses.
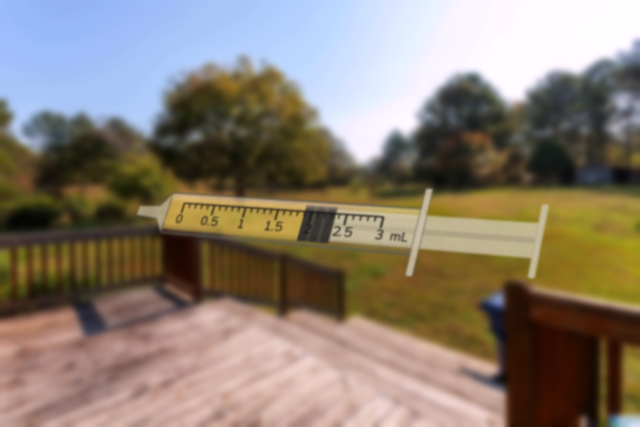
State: 1.9 (mL)
